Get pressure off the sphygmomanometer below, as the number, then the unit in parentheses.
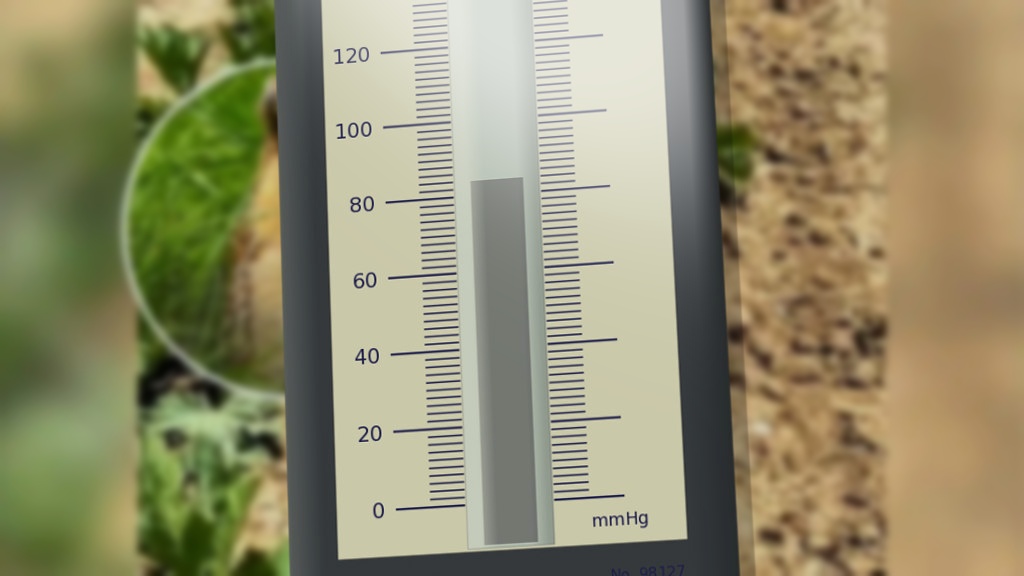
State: 84 (mmHg)
